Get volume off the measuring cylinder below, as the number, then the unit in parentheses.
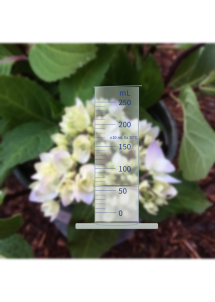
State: 60 (mL)
